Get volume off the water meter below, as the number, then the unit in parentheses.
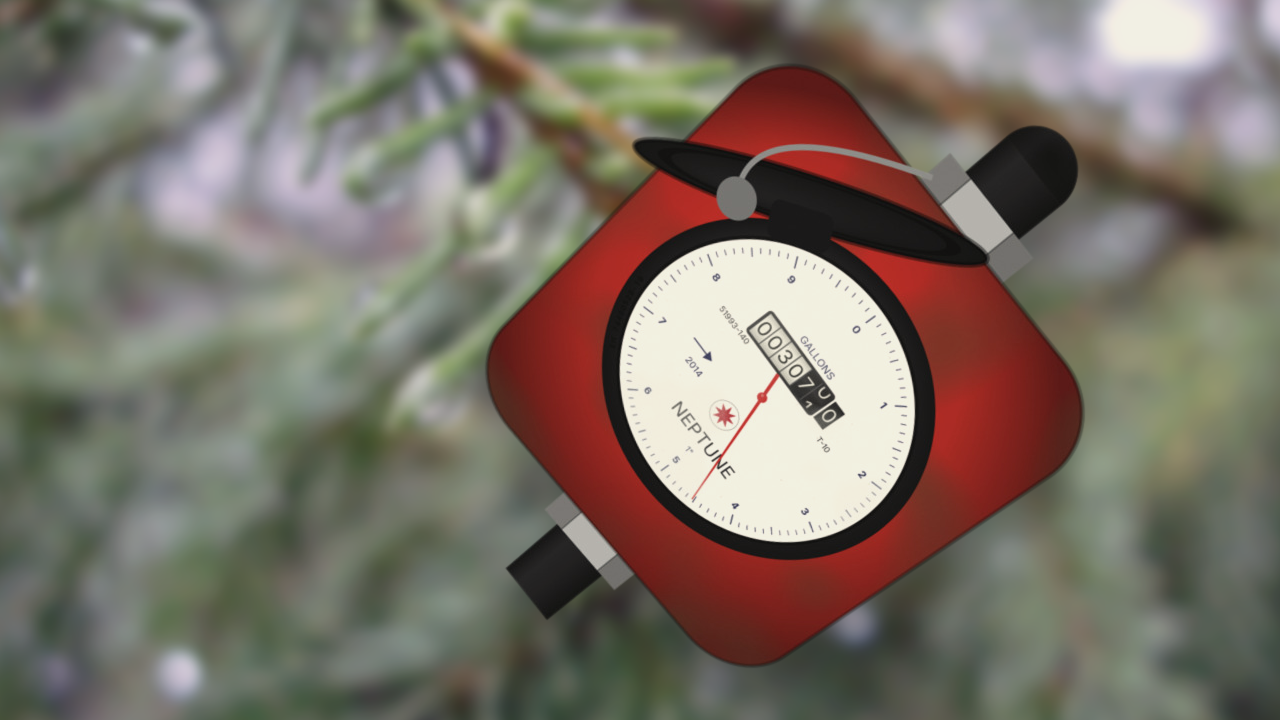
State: 30704.5 (gal)
